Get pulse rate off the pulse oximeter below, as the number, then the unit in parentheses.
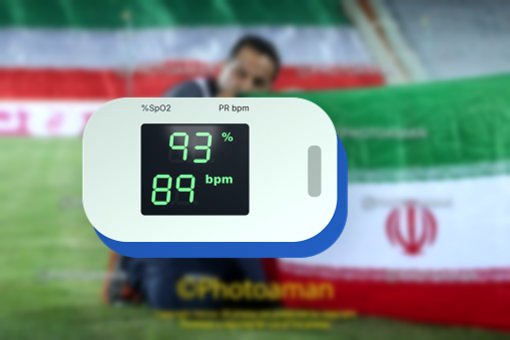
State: 89 (bpm)
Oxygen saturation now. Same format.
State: 93 (%)
